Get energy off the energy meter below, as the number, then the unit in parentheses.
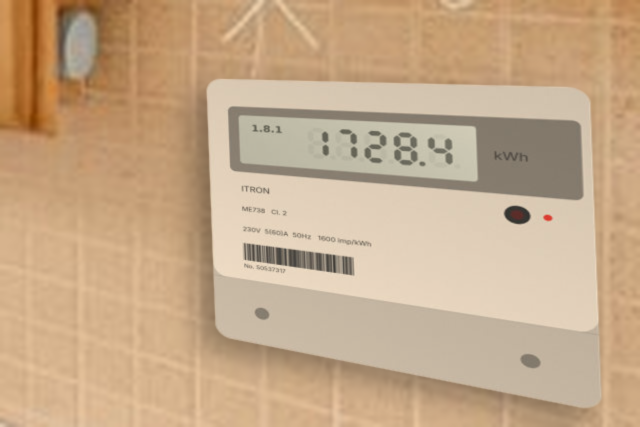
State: 1728.4 (kWh)
